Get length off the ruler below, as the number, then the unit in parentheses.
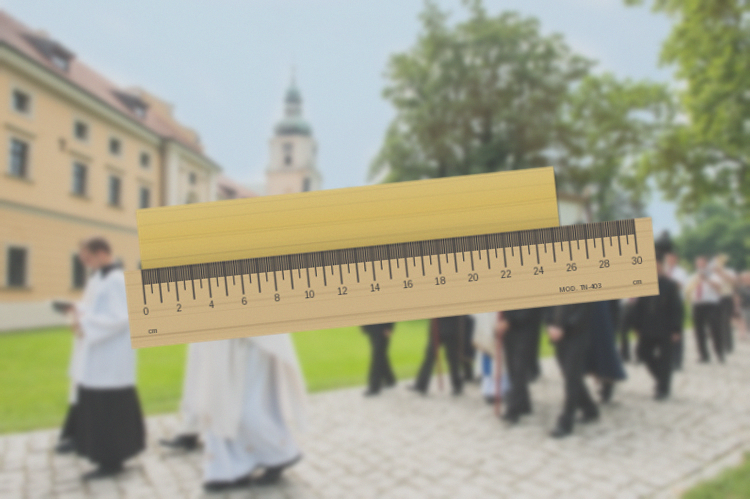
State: 25.5 (cm)
